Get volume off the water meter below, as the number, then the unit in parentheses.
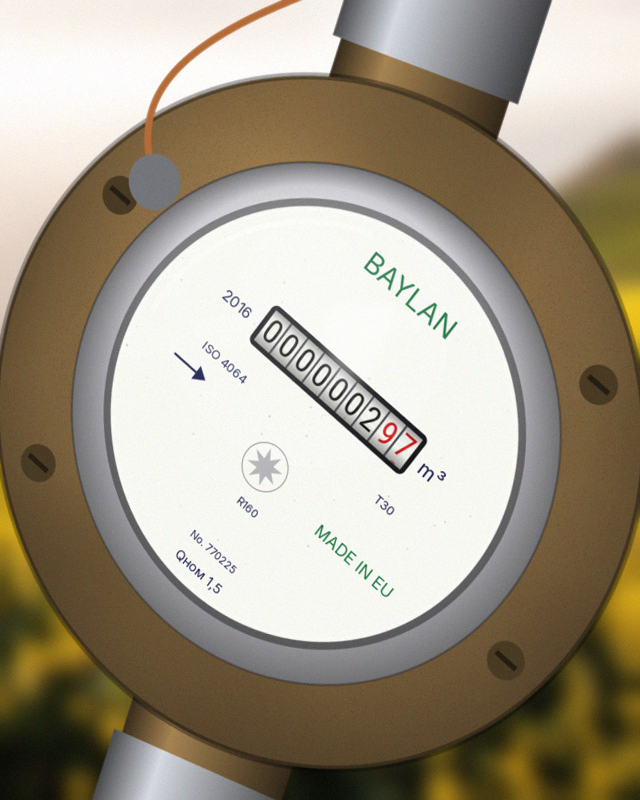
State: 2.97 (m³)
